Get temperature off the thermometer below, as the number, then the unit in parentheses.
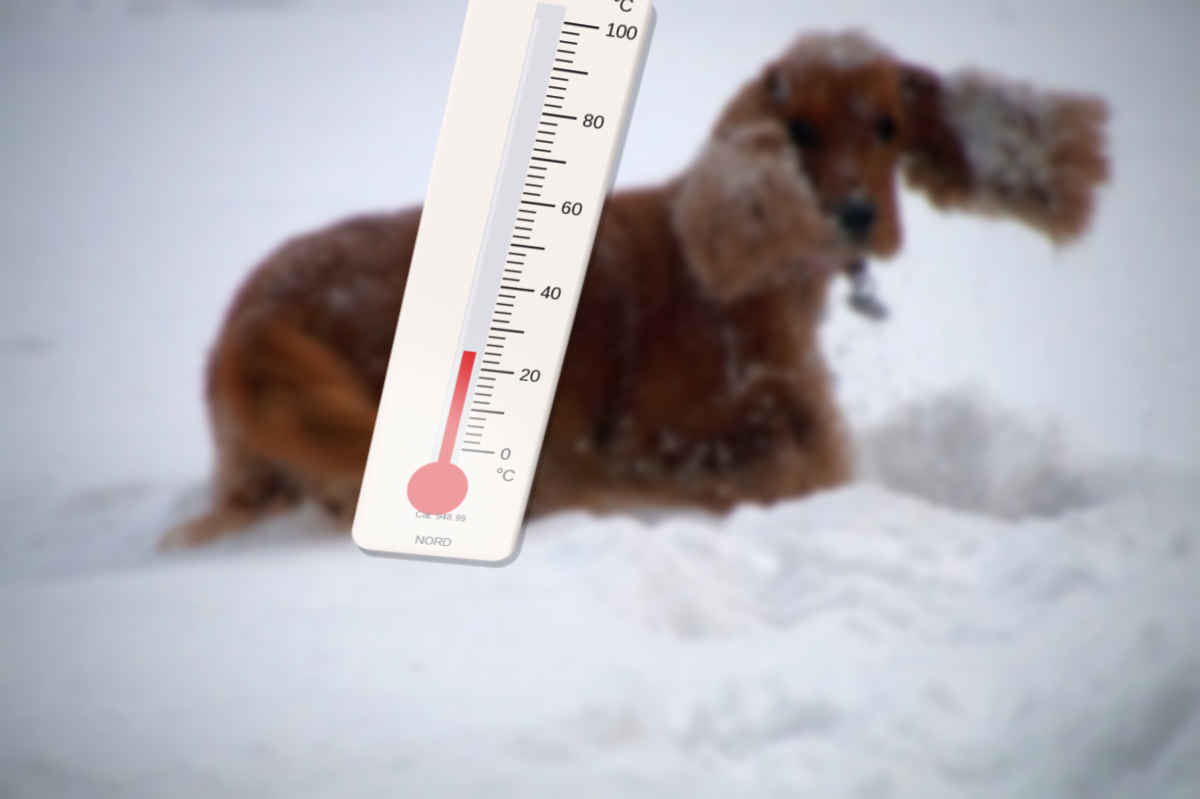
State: 24 (°C)
